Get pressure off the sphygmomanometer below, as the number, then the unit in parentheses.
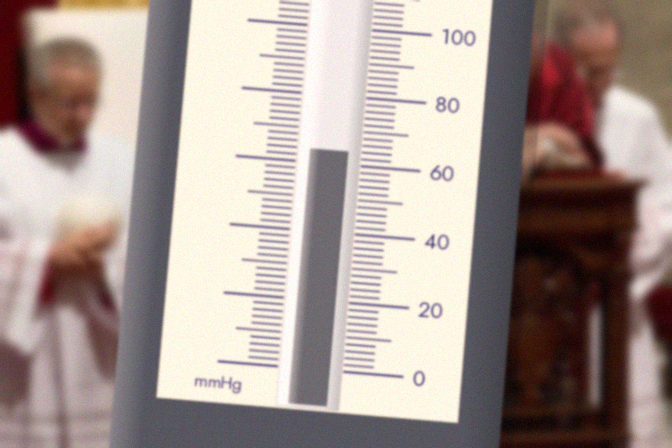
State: 64 (mmHg)
